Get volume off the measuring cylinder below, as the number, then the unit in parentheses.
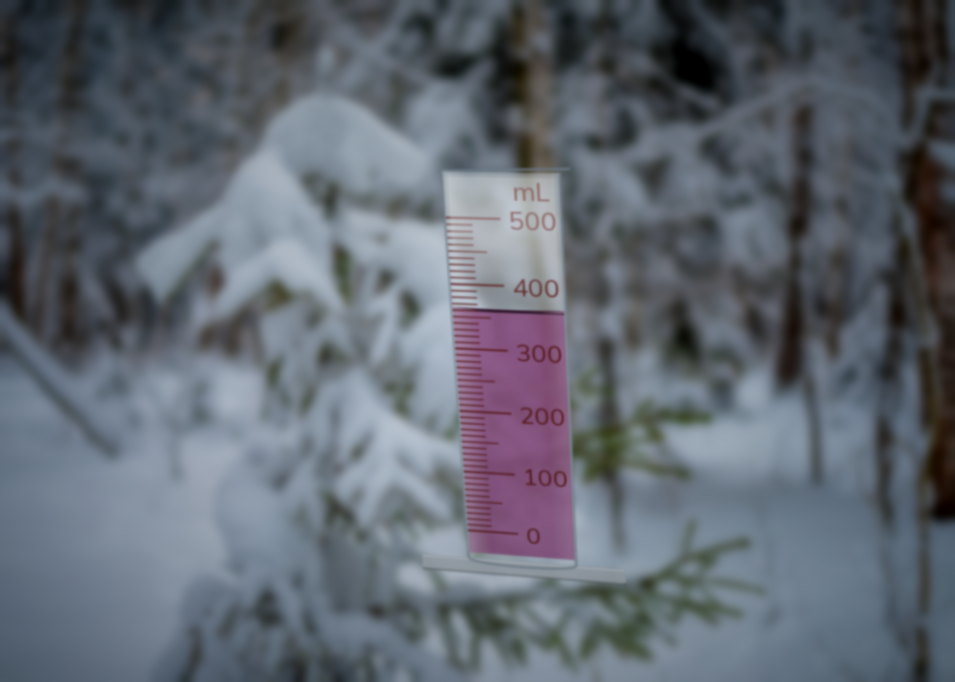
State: 360 (mL)
